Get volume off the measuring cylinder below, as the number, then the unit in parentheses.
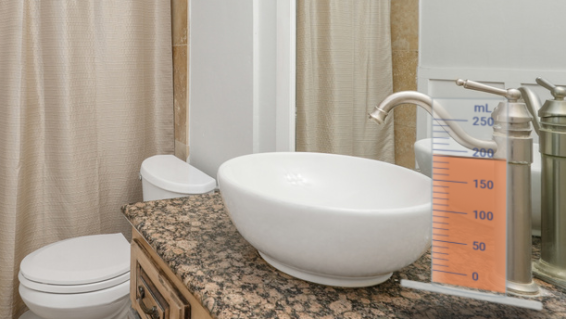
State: 190 (mL)
